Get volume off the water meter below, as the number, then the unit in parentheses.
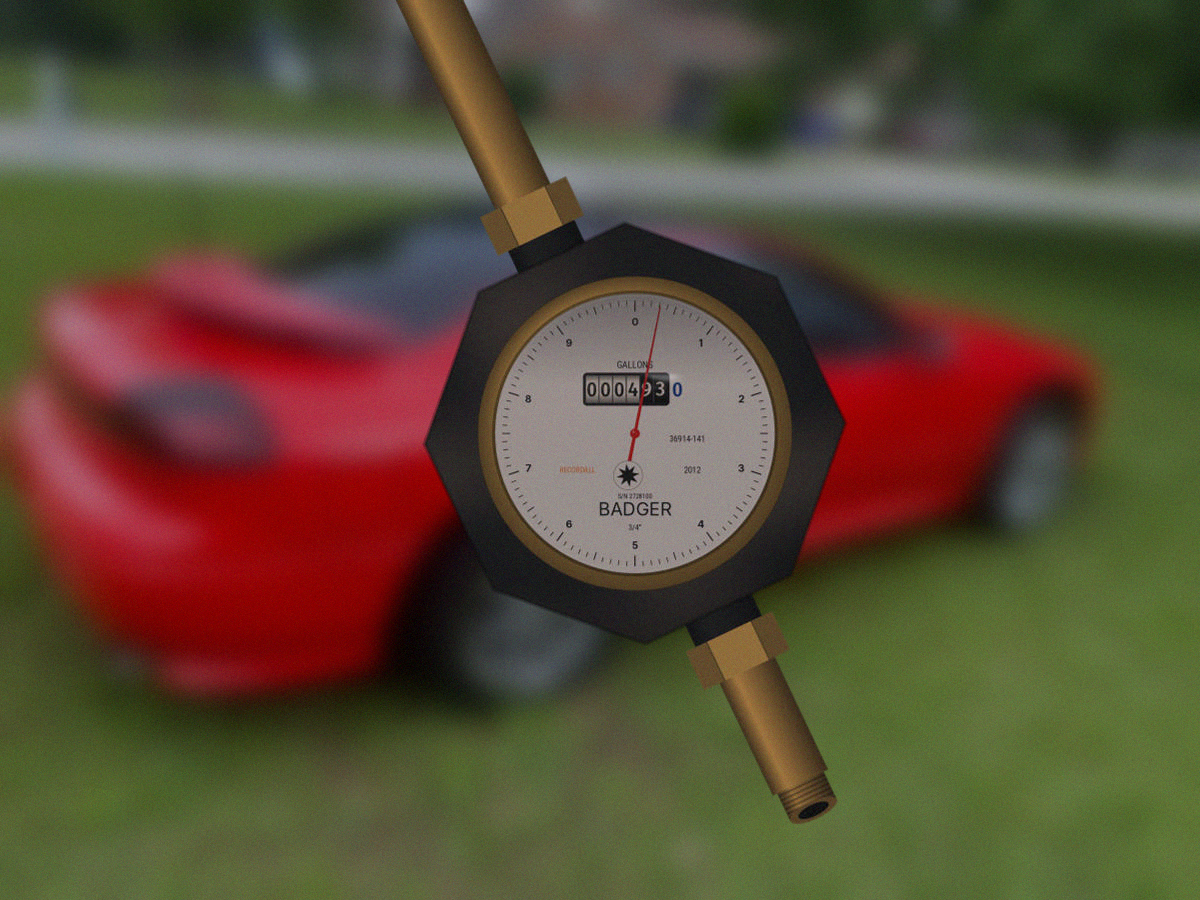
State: 4930.3 (gal)
